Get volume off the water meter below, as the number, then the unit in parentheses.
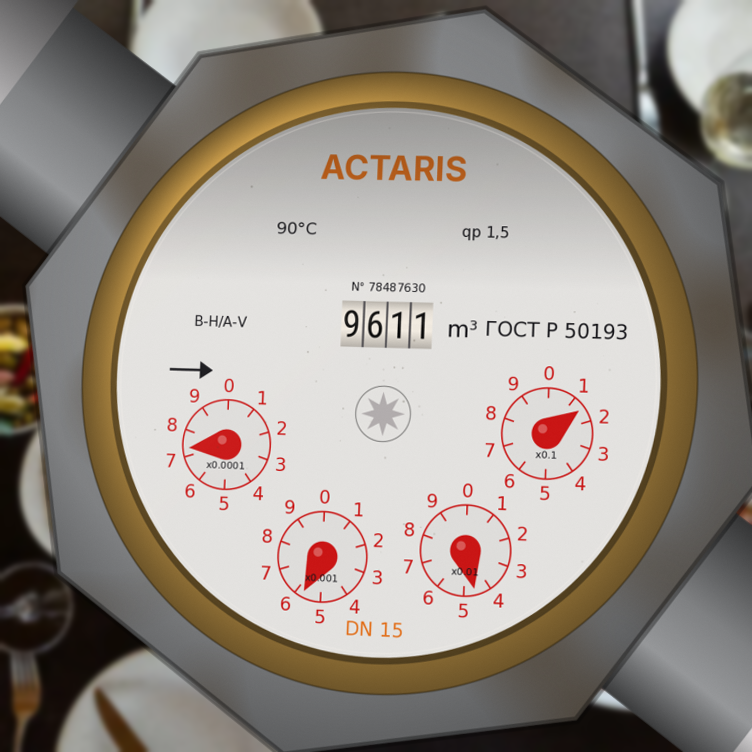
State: 9611.1457 (m³)
